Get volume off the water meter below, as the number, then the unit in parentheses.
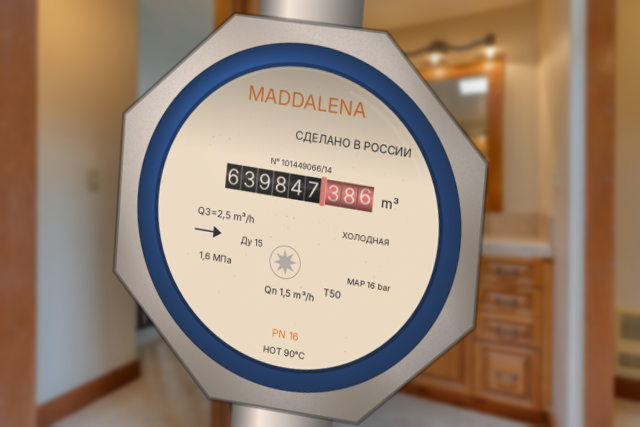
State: 639847.386 (m³)
